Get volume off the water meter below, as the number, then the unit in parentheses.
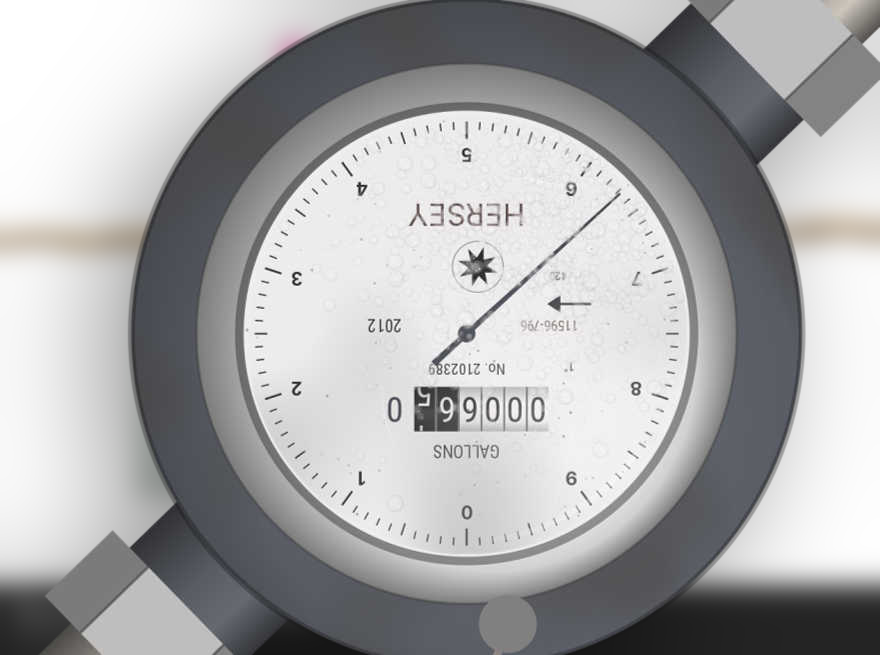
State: 6646.3 (gal)
